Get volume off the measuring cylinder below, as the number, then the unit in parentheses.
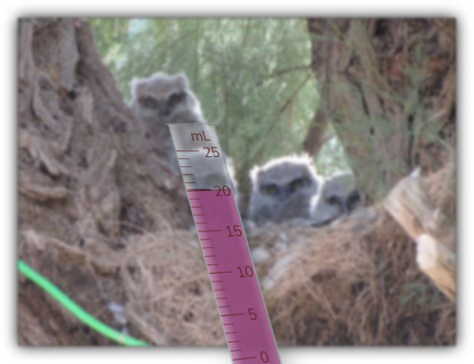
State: 20 (mL)
